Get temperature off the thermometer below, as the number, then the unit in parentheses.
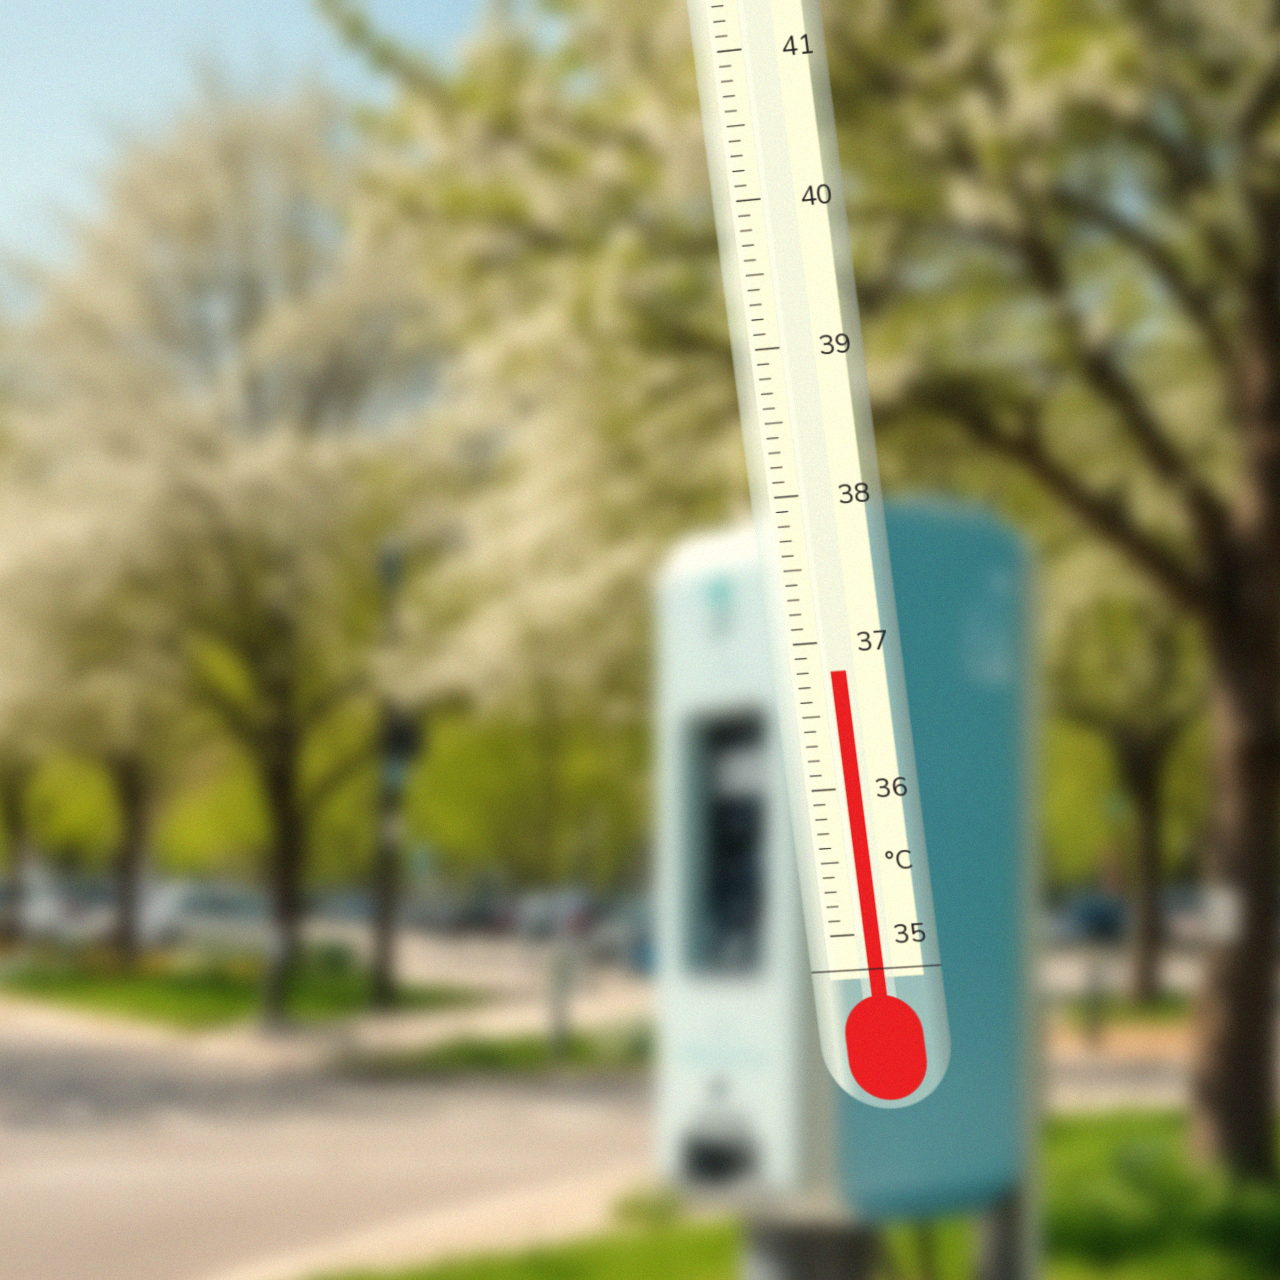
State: 36.8 (°C)
